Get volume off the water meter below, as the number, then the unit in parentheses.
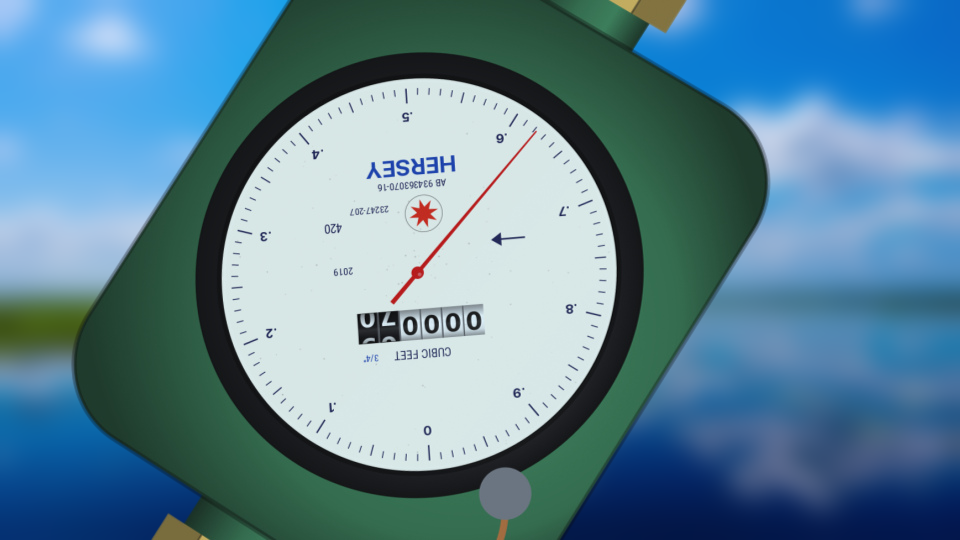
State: 69.62 (ft³)
